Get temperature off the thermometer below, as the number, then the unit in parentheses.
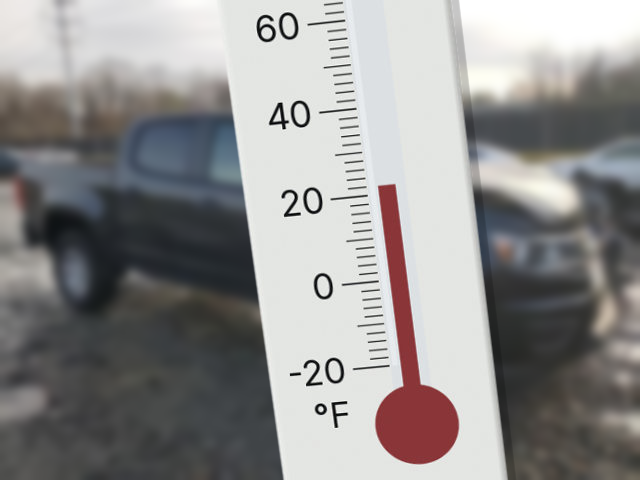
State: 22 (°F)
